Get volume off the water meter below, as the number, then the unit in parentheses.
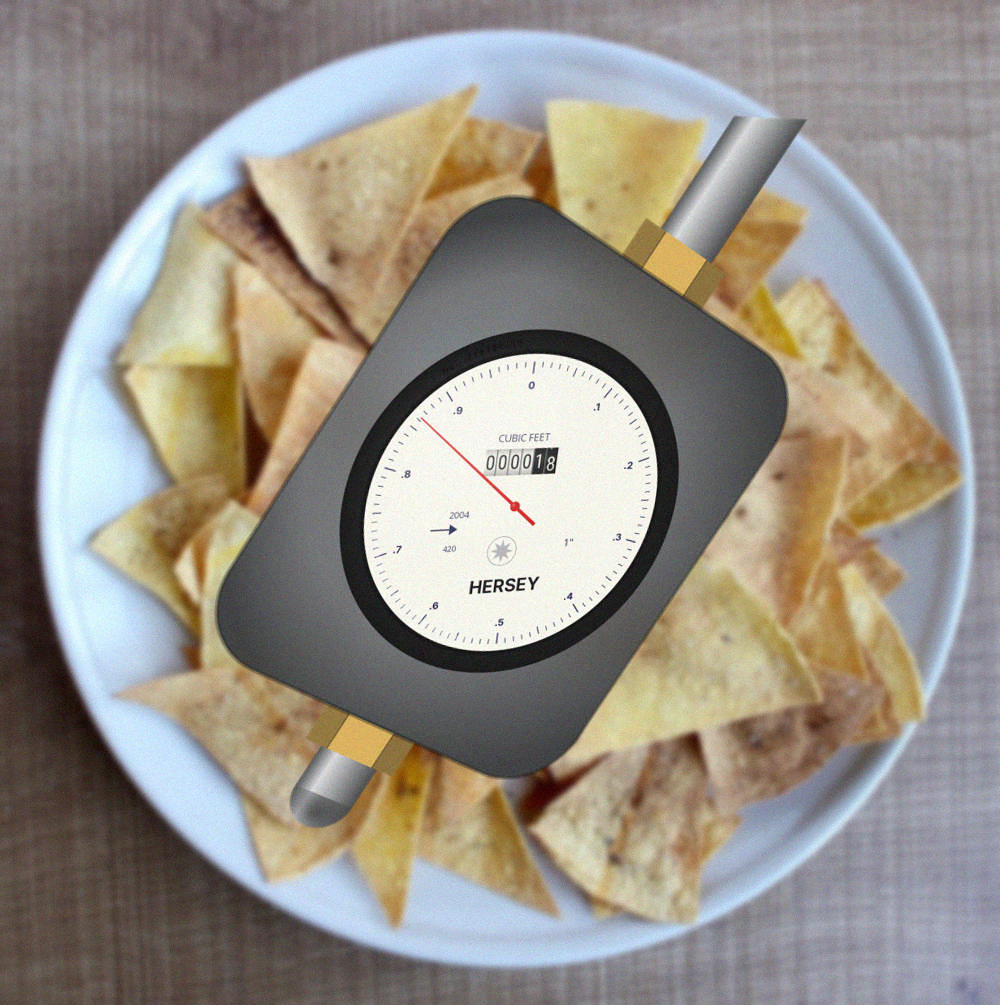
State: 17.86 (ft³)
